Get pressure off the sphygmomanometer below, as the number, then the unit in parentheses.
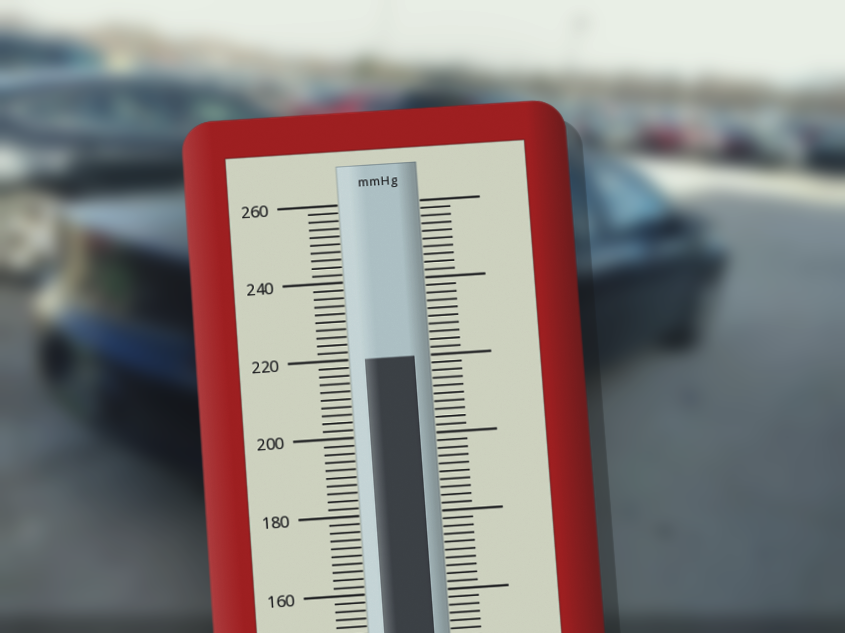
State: 220 (mmHg)
